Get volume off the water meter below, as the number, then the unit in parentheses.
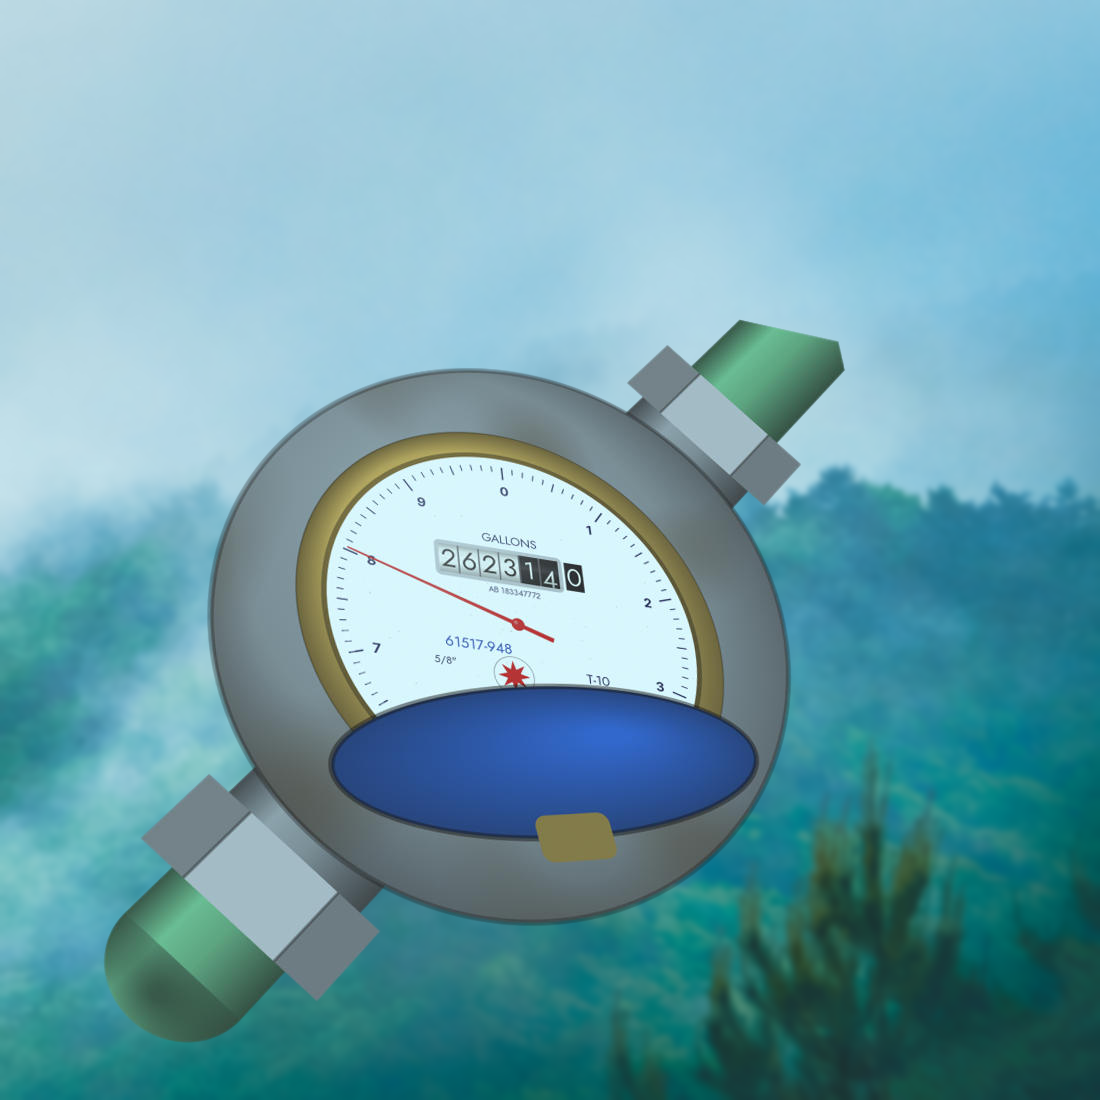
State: 2623138.0 (gal)
